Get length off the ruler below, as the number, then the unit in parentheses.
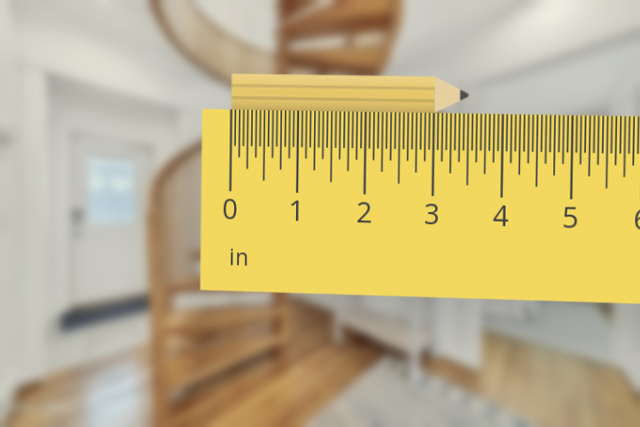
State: 3.5 (in)
